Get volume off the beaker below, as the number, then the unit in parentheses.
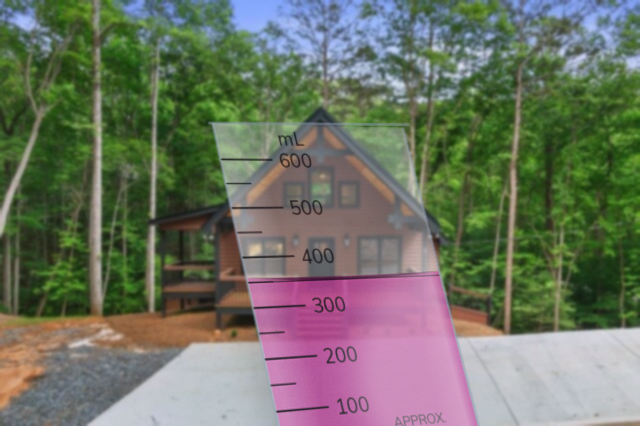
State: 350 (mL)
